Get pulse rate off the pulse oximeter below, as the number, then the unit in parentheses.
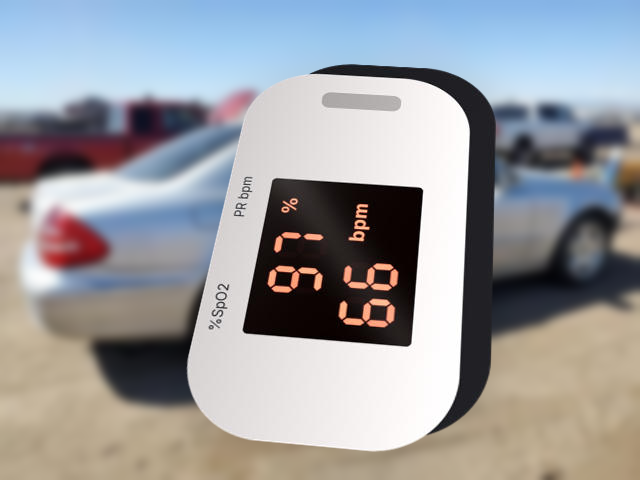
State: 66 (bpm)
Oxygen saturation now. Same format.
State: 97 (%)
